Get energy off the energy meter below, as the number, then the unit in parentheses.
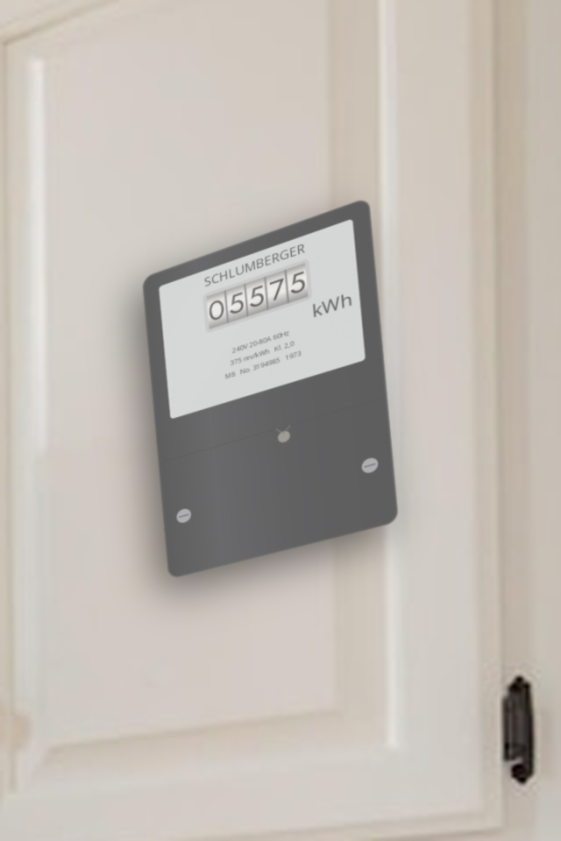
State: 5575 (kWh)
